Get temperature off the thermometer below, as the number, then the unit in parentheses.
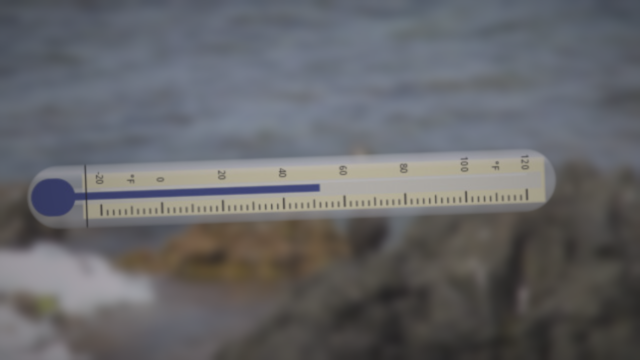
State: 52 (°F)
